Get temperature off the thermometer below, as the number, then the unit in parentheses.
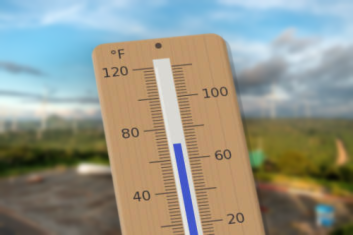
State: 70 (°F)
